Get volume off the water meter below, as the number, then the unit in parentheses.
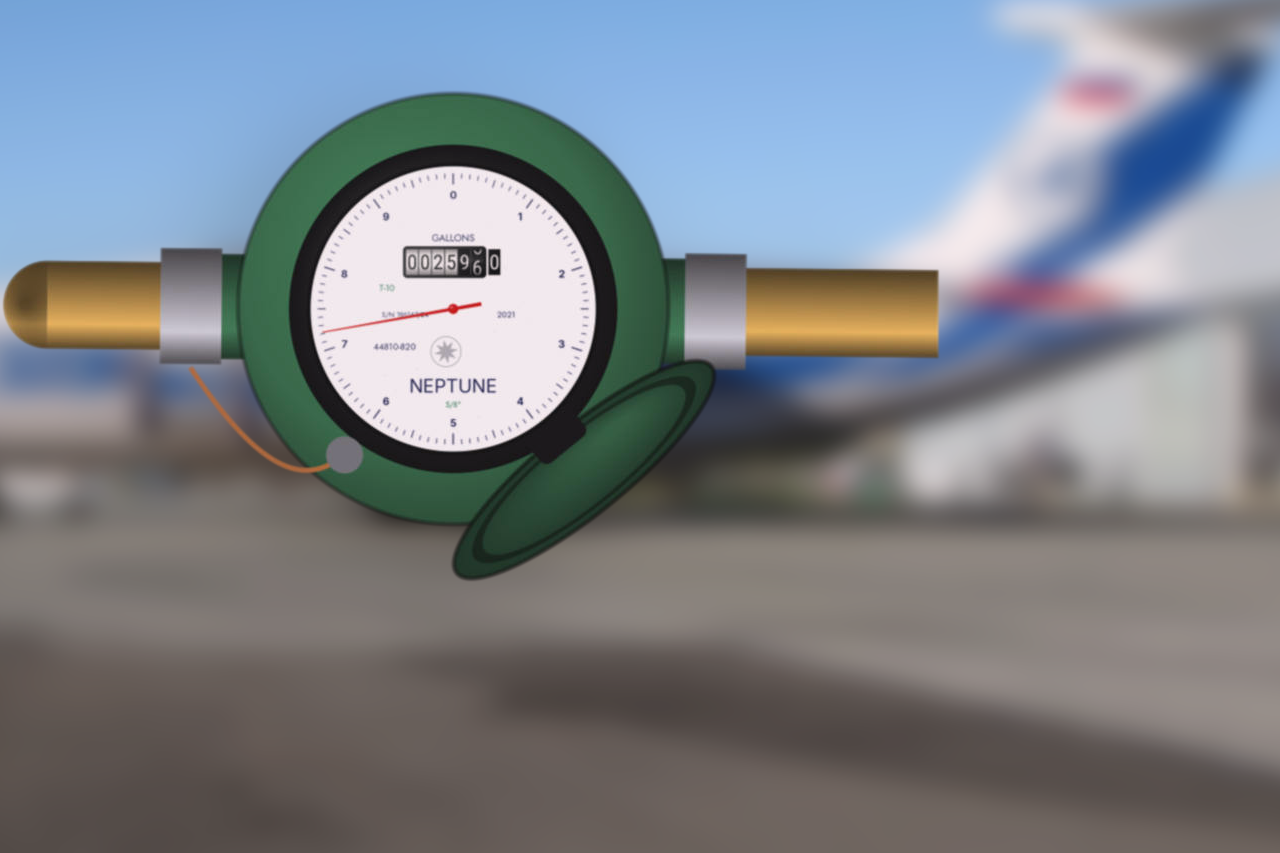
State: 25957.2 (gal)
